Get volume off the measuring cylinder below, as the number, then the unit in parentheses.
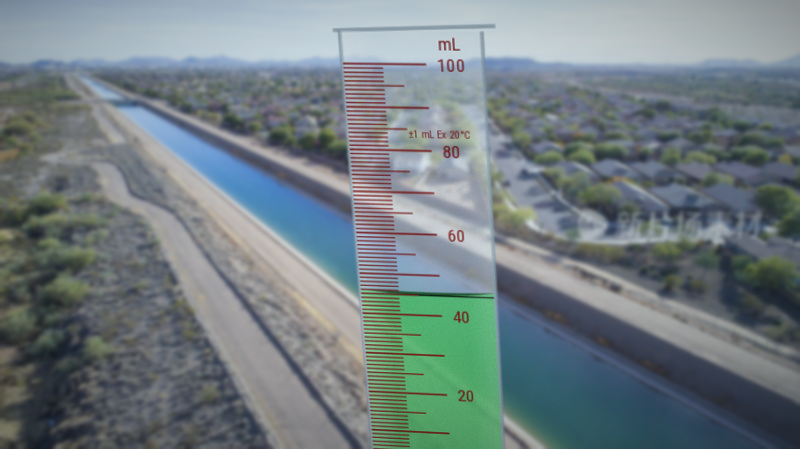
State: 45 (mL)
